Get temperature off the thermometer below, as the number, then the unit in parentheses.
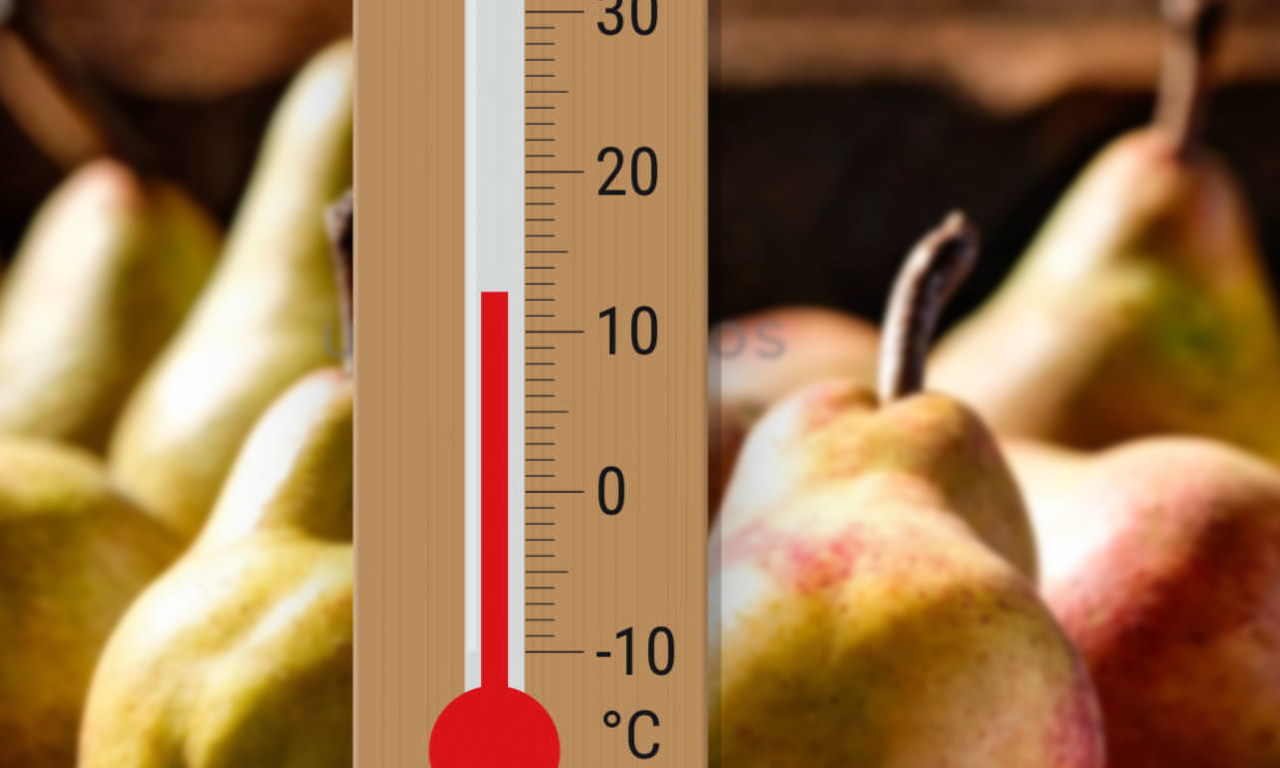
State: 12.5 (°C)
